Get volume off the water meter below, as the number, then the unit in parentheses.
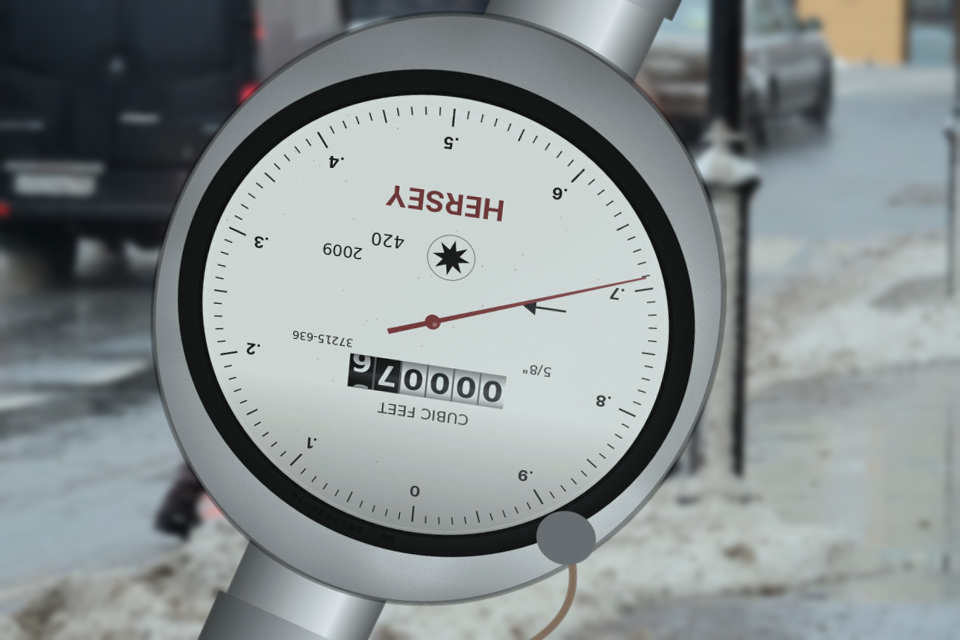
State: 75.69 (ft³)
